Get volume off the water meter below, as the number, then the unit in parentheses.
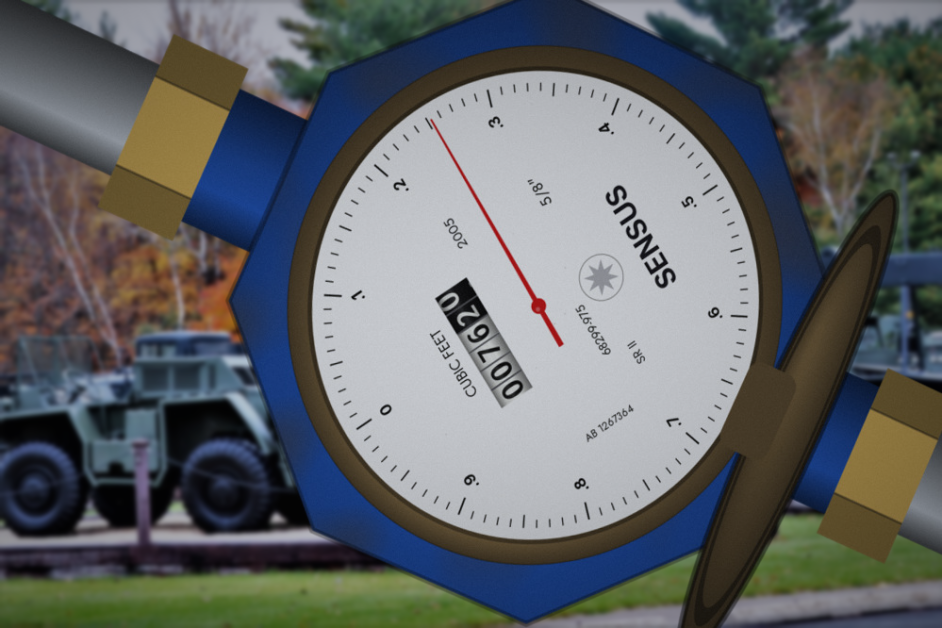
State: 7620.25 (ft³)
